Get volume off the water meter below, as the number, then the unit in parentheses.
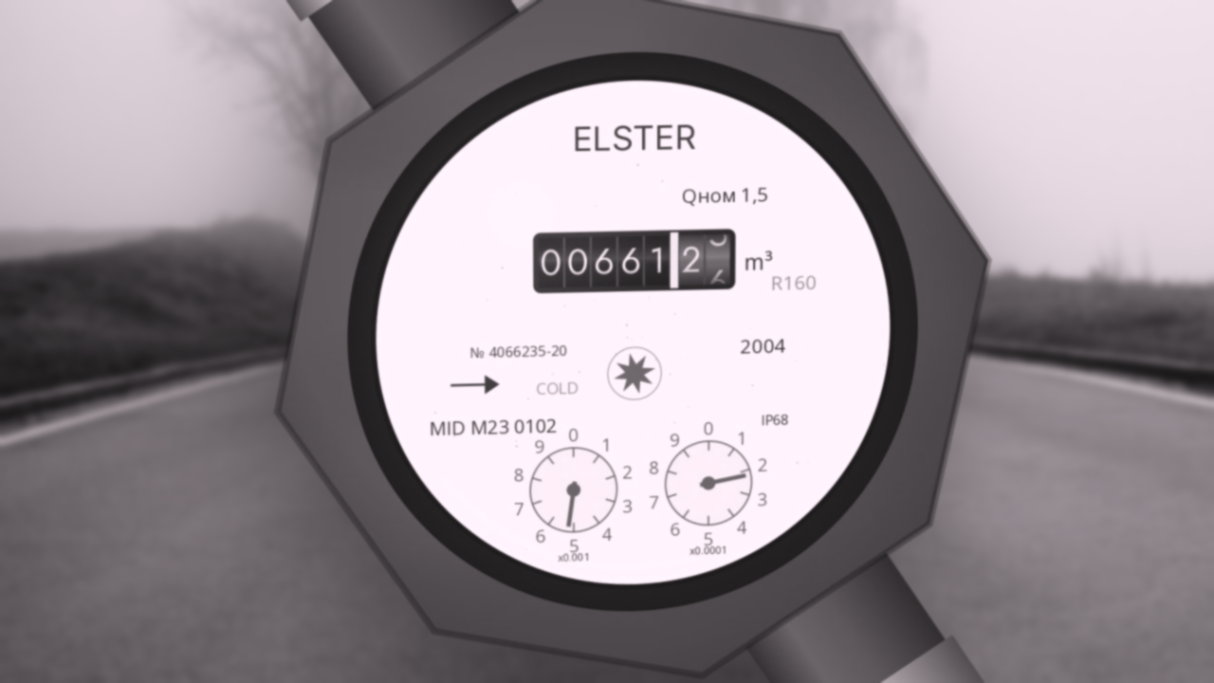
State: 661.2552 (m³)
